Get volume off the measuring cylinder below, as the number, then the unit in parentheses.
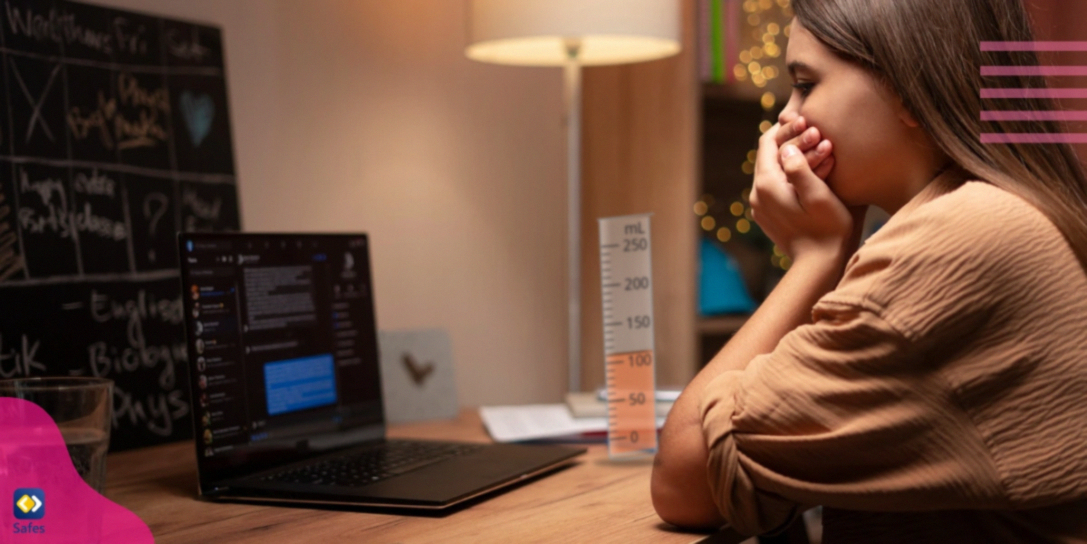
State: 110 (mL)
